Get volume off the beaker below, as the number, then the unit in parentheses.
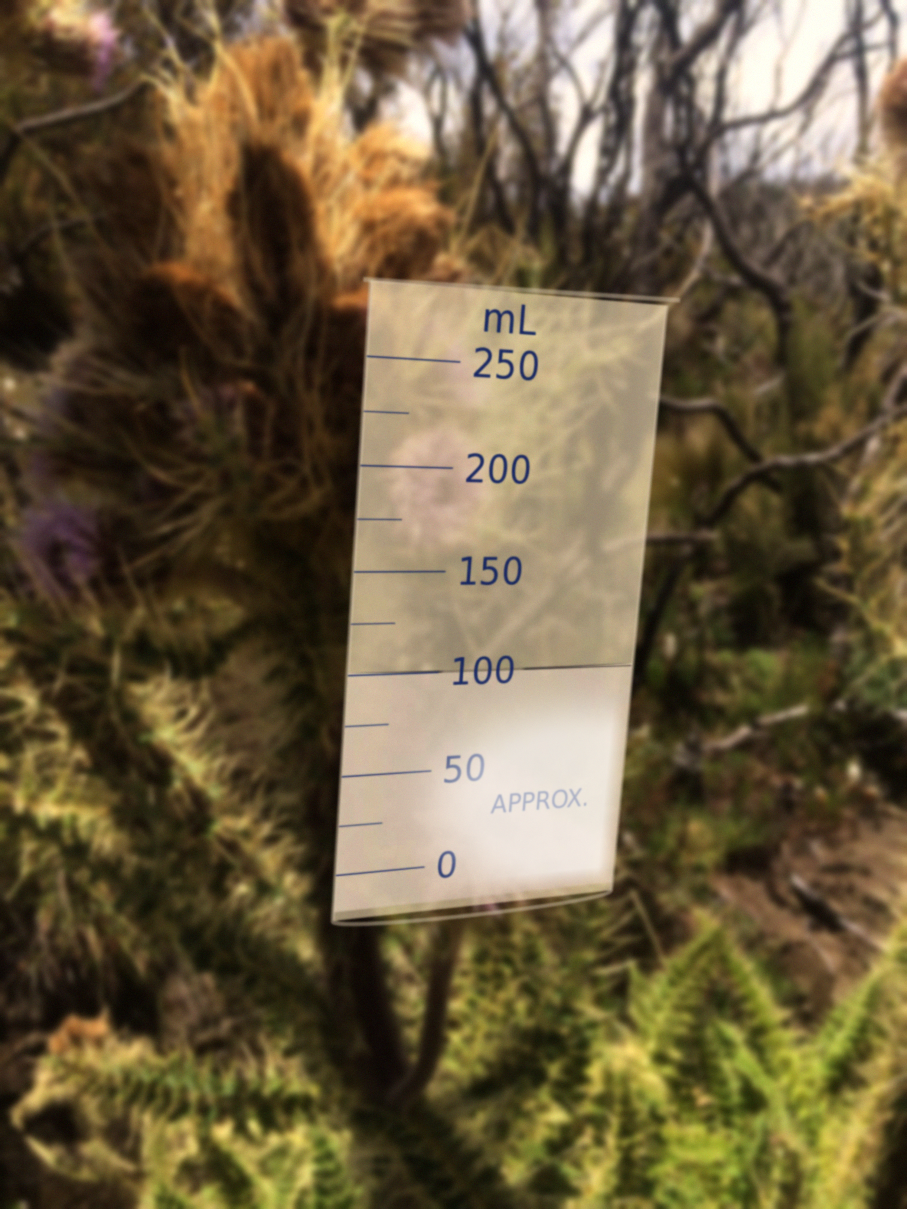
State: 100 (mL)
